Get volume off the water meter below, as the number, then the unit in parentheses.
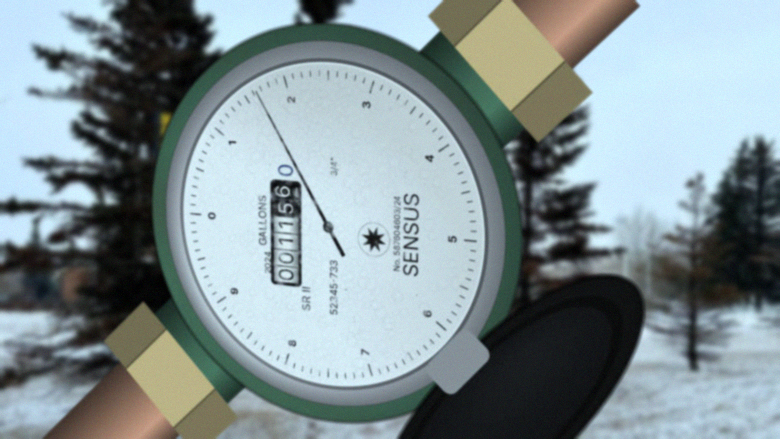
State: 11561.6 (gal)
